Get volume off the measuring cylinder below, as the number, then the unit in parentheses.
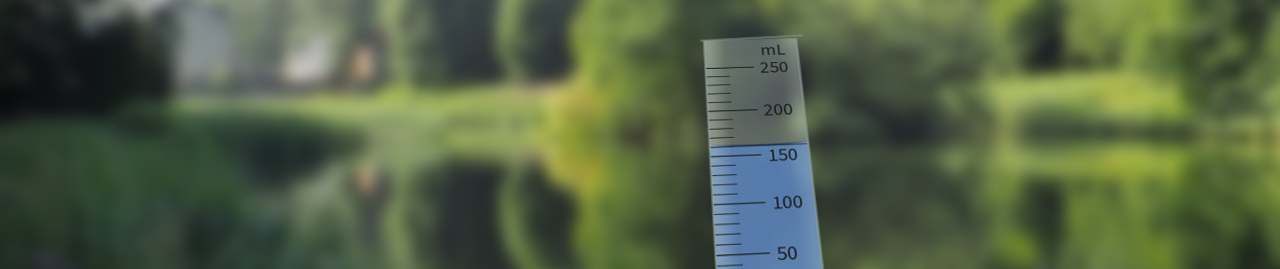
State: 160 (mL)
